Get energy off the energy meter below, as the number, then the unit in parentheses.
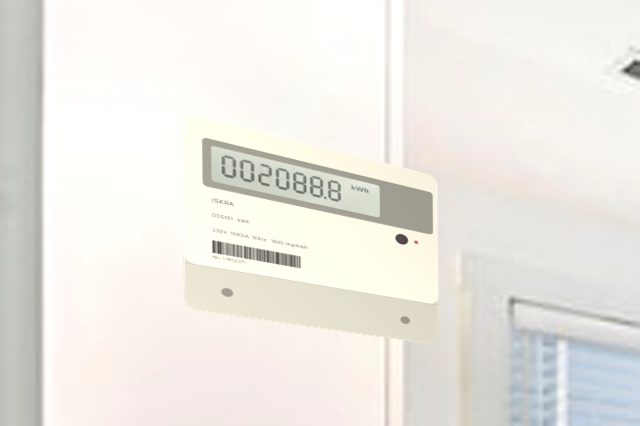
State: 2088.8 (kWh)
